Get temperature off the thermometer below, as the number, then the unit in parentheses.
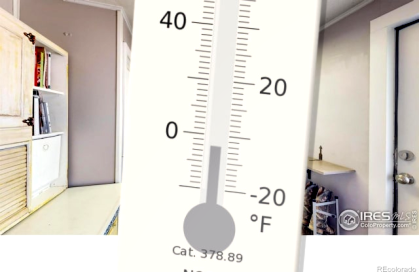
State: -4 (°F)
